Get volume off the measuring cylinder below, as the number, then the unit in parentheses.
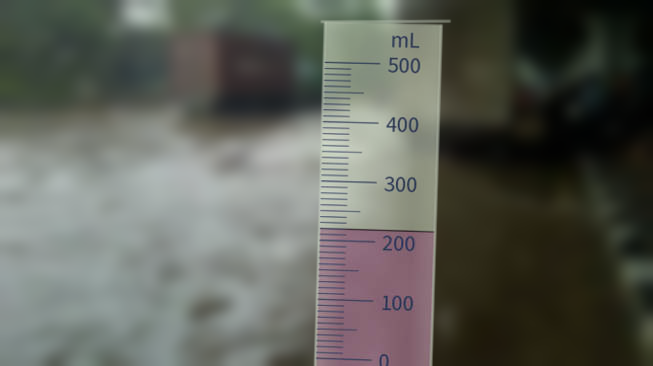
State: 220 (mL)
